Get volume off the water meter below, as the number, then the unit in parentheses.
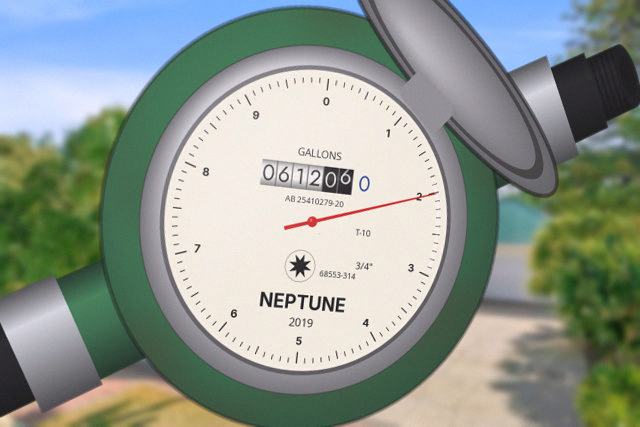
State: 612062.0 (gal)
